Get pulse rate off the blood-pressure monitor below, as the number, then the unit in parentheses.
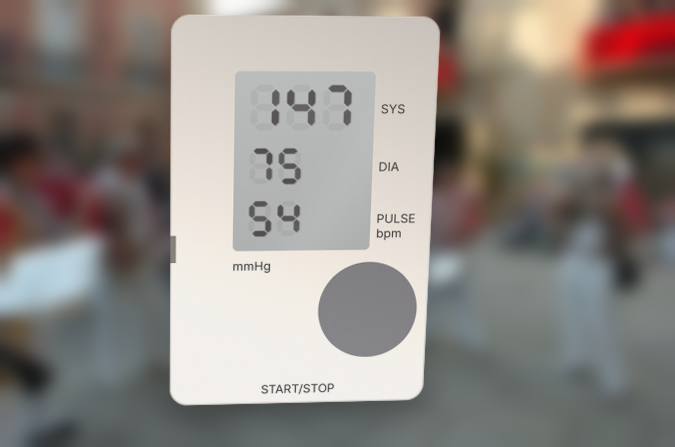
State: 54 (bpm)
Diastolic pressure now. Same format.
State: 75 (mmHg)
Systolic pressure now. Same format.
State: 147 (mmHg)
